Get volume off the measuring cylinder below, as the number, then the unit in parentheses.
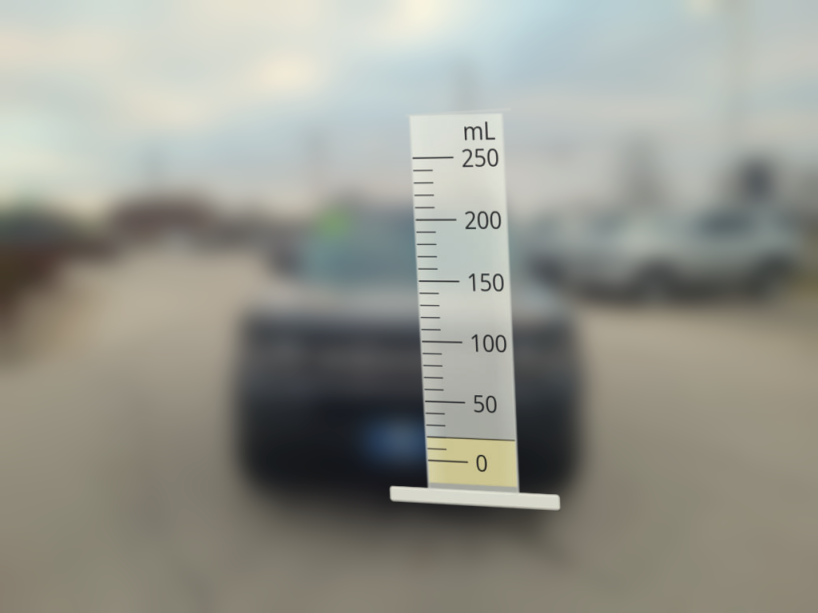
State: 20 (mL)
